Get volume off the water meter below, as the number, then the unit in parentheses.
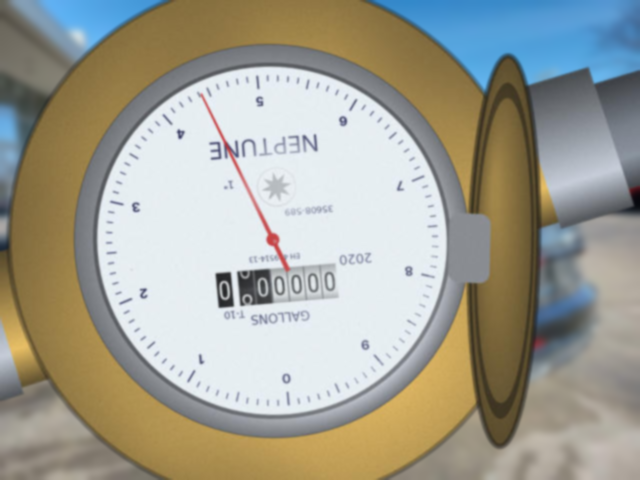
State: 84.4 (gal)
